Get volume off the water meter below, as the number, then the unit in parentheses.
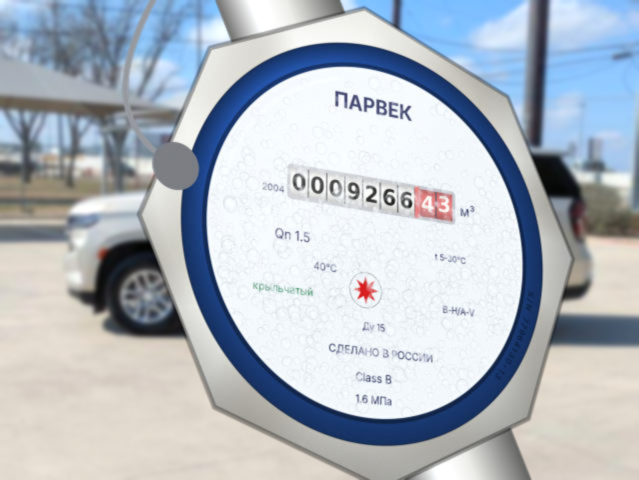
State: 9266.43 (m³)
